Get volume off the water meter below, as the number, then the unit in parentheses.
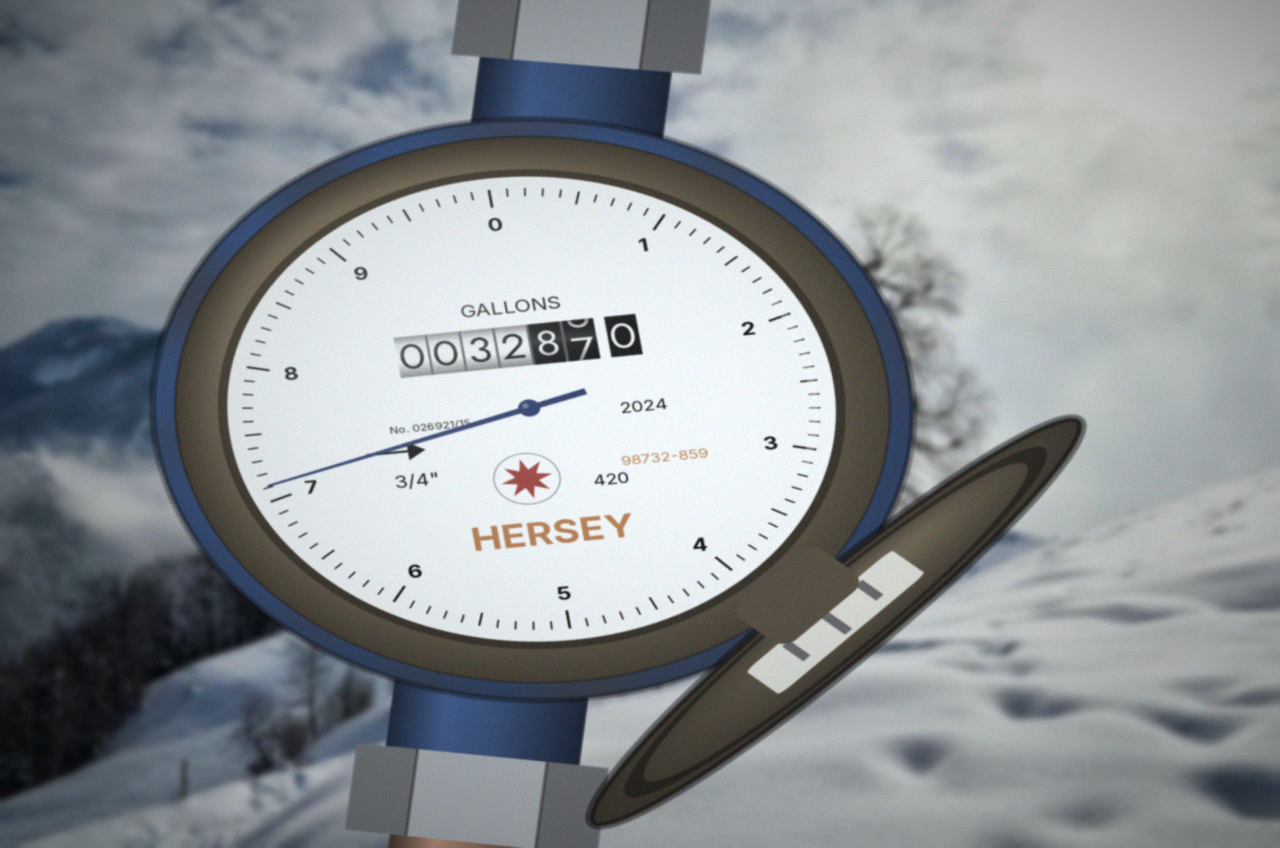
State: 32867.1 (gal)
